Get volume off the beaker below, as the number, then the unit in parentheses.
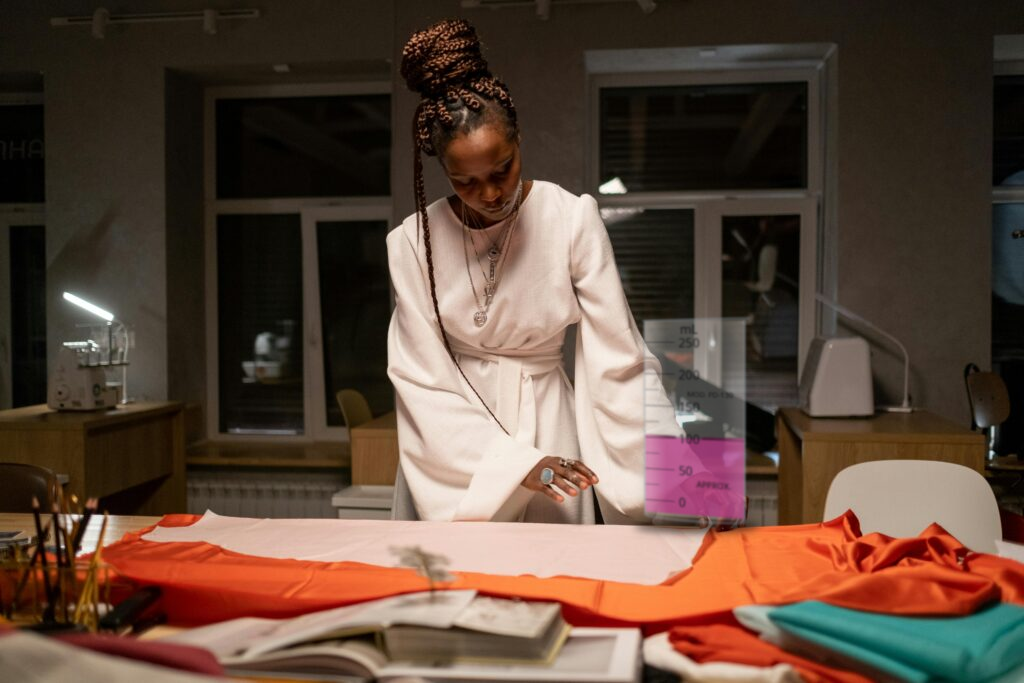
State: 100 (mL)
